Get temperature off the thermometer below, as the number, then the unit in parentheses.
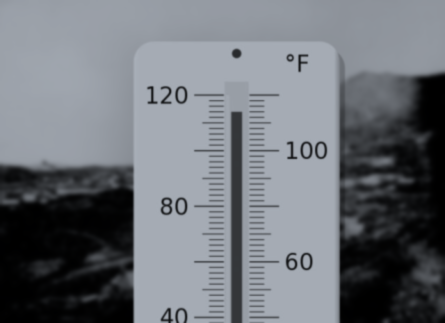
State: 114 (°F)
